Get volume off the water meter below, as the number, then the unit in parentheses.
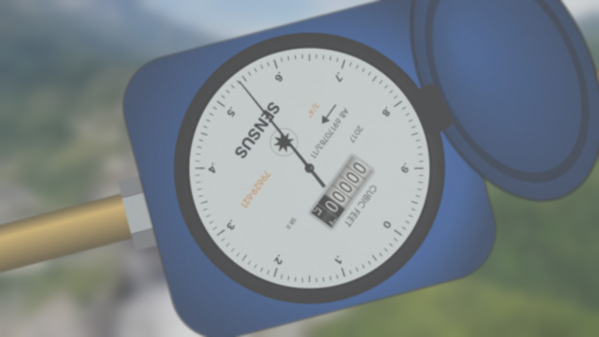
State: 4.54 (ft³)
